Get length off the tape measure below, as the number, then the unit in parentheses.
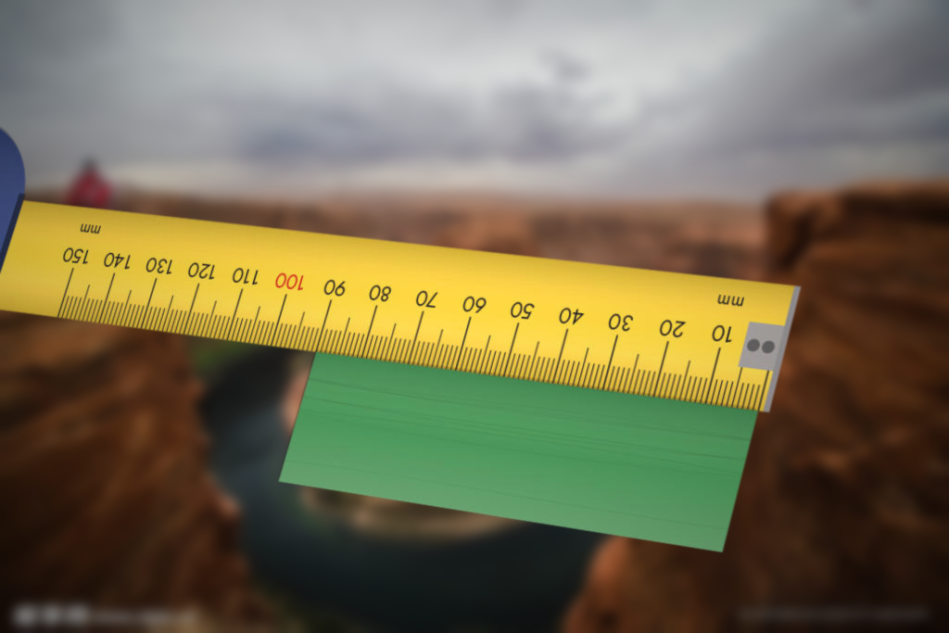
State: 90 (mm)
